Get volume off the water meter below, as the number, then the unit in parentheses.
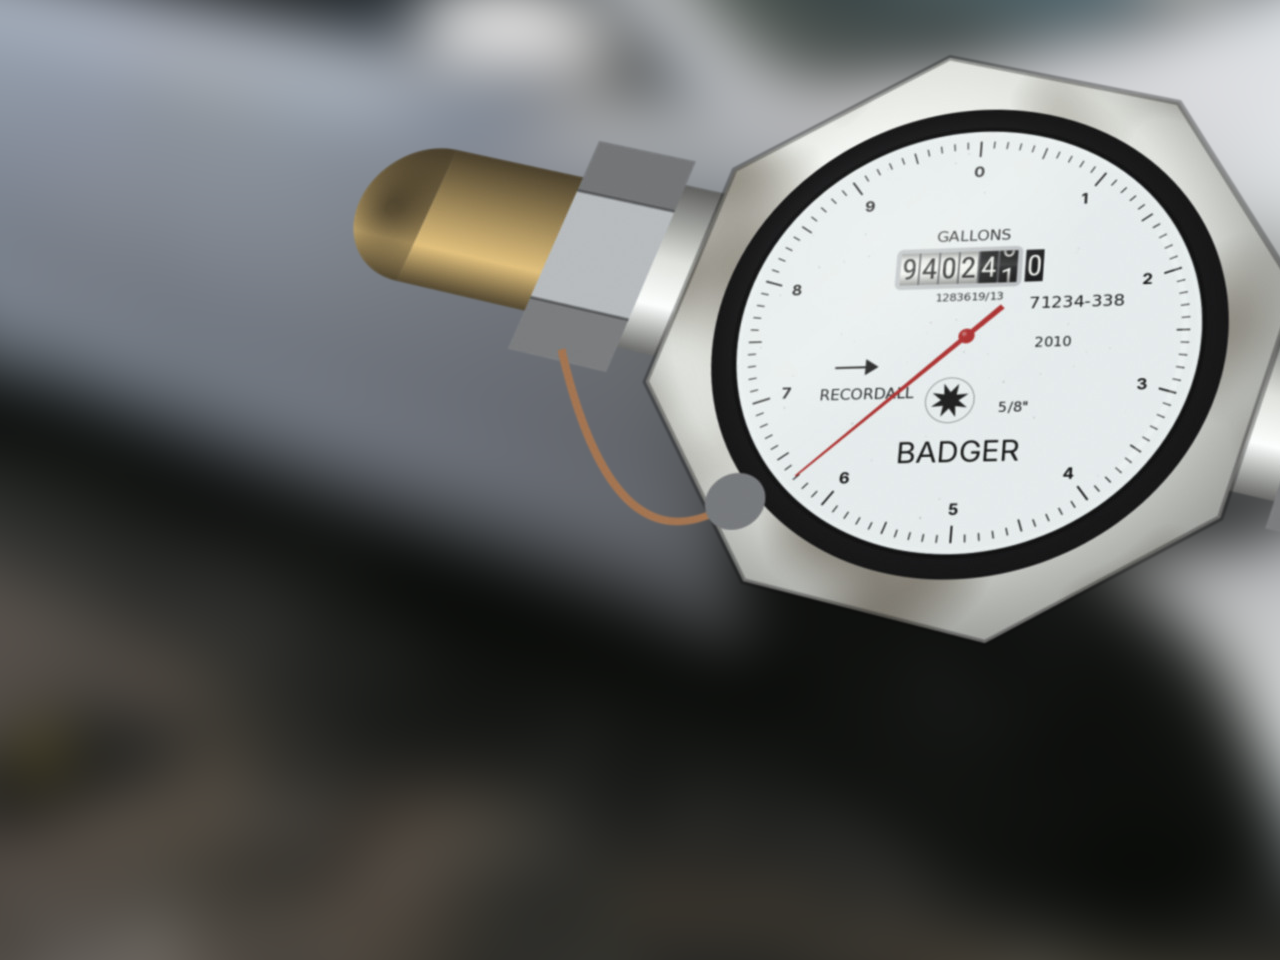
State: 9402406.3 (gal)
